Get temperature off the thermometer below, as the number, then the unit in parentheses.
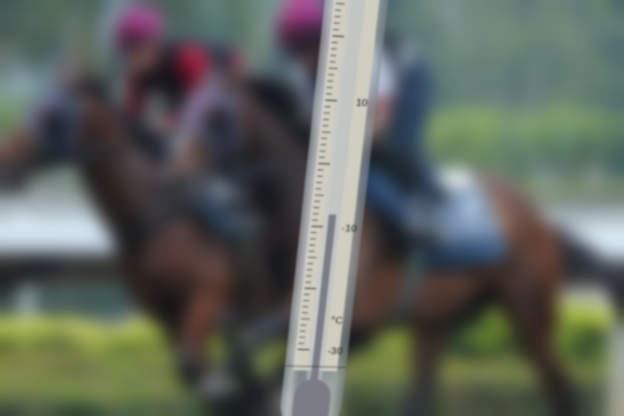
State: -8 (°C)
